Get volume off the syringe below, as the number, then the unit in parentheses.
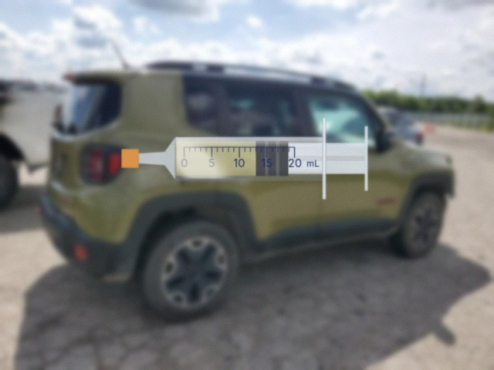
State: 13 (mL)
